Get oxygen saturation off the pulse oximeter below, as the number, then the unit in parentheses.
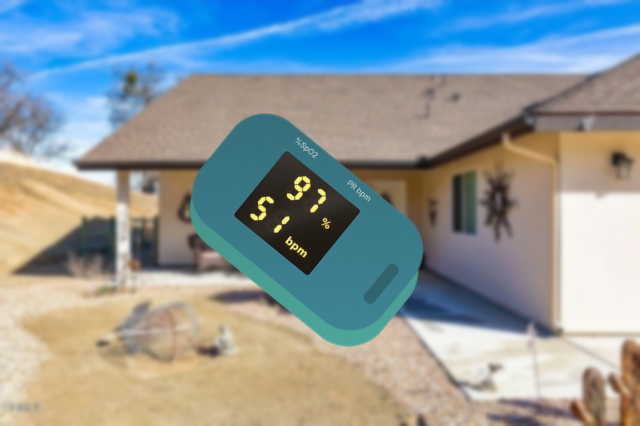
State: 97 (%)
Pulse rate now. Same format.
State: 51 (bpm)
